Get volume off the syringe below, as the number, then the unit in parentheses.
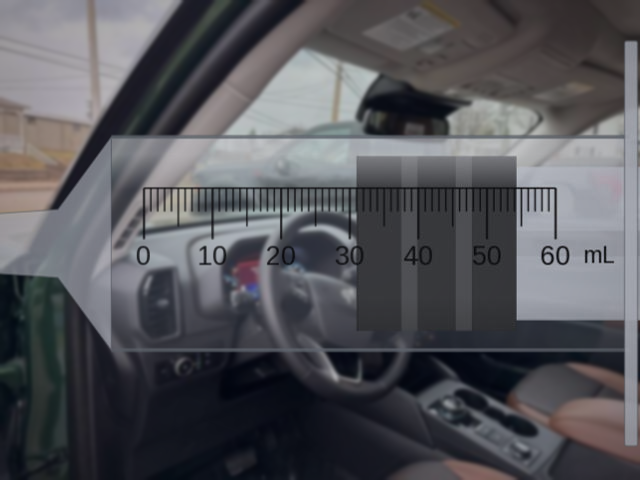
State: 31 (mL)
